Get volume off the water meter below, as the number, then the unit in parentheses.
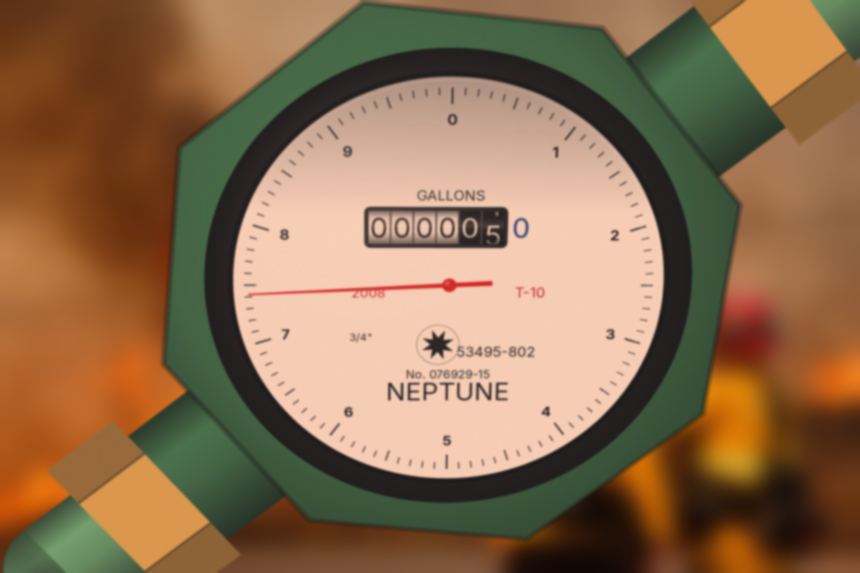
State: 47.4 (gal)
